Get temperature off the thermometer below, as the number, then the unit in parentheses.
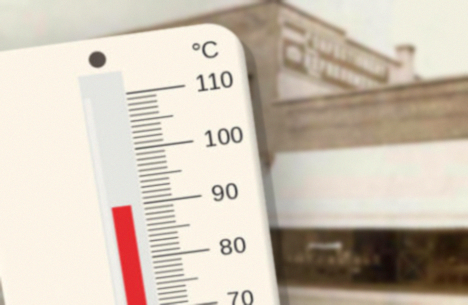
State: 90 (°C)
